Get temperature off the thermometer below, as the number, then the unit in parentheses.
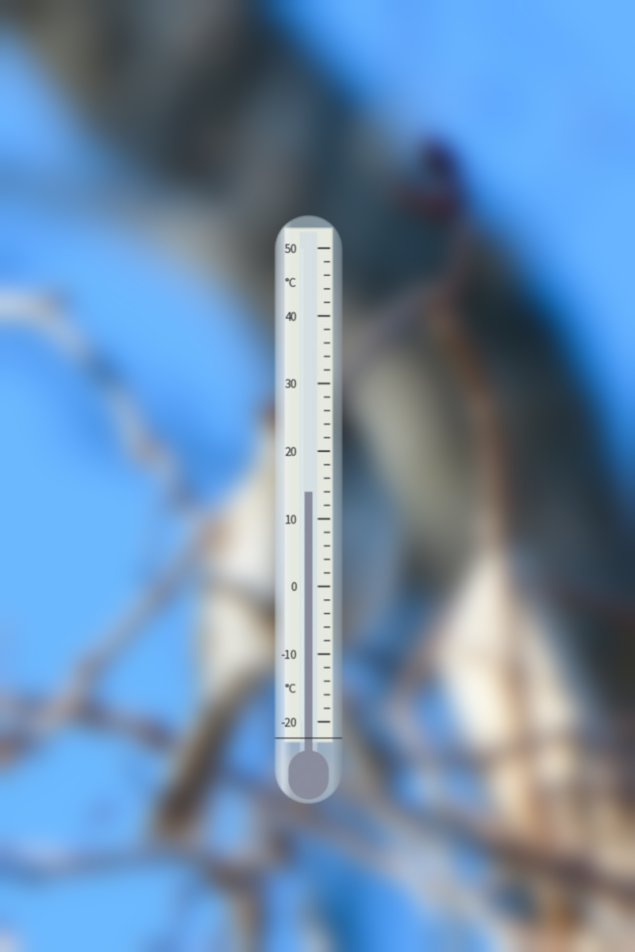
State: 14 (°C)
